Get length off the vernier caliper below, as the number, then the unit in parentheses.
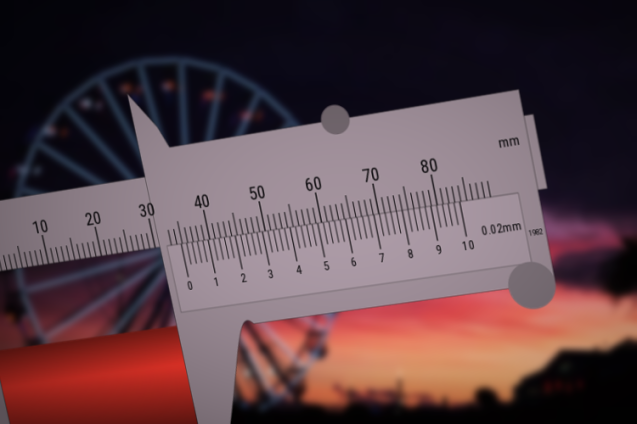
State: 34.8 (mm)
